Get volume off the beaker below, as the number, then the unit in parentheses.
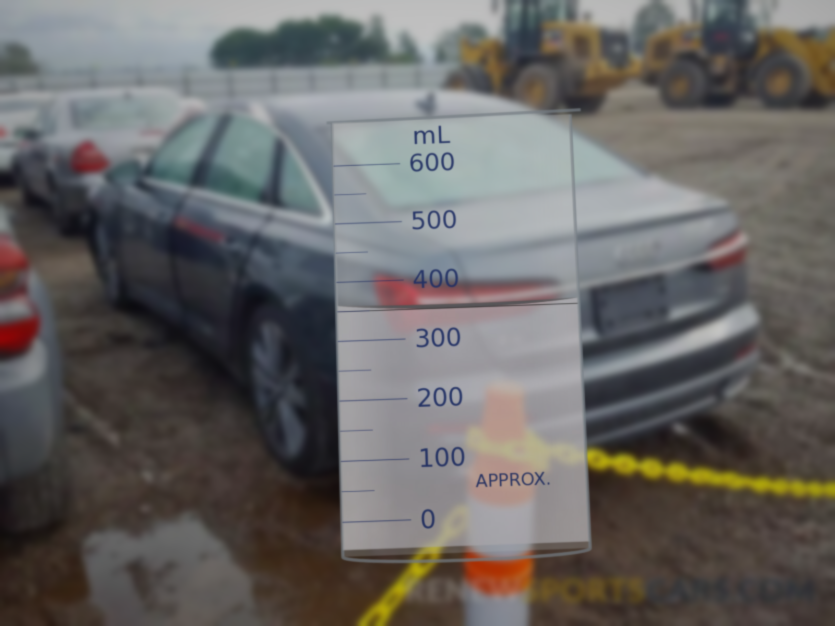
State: 350 (mL)
